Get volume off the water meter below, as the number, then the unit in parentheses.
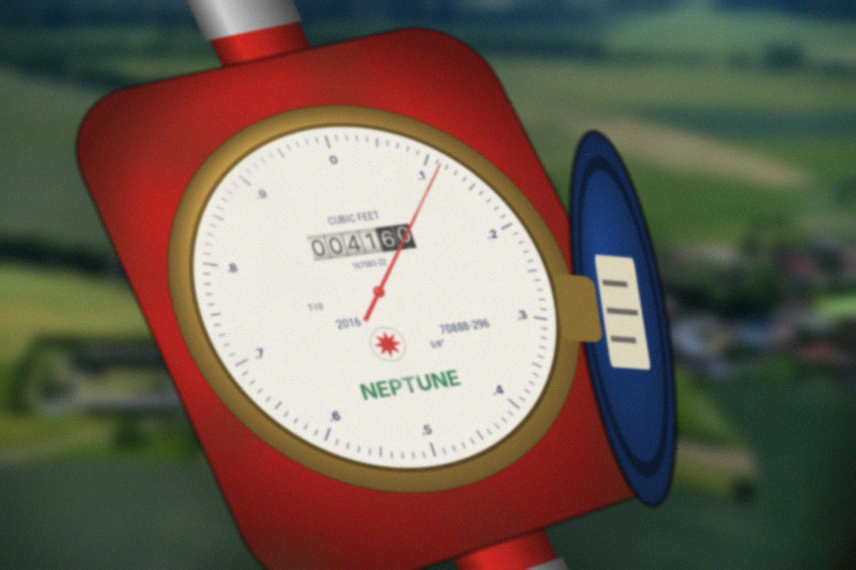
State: 4160.11 (ft³)
